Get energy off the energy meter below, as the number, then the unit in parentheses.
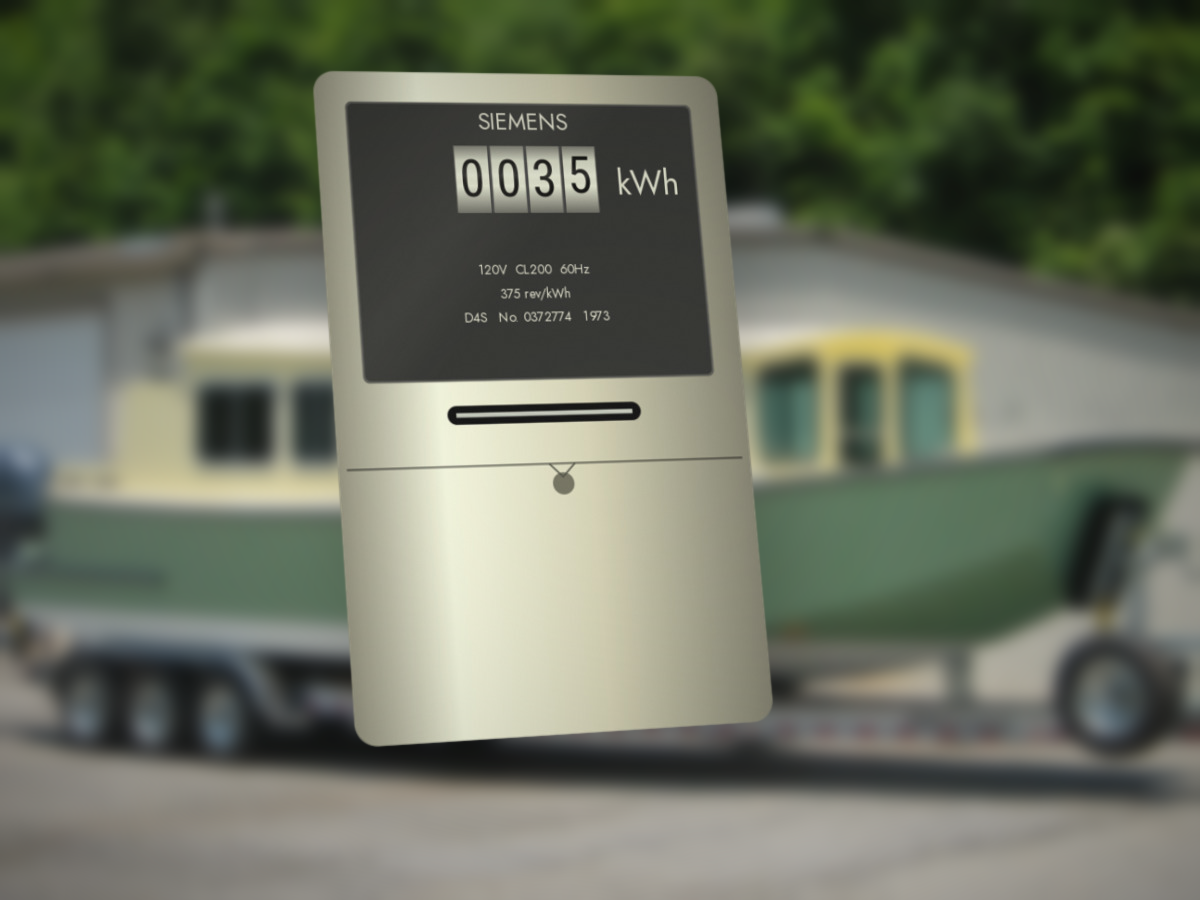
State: 35 (kWh)
